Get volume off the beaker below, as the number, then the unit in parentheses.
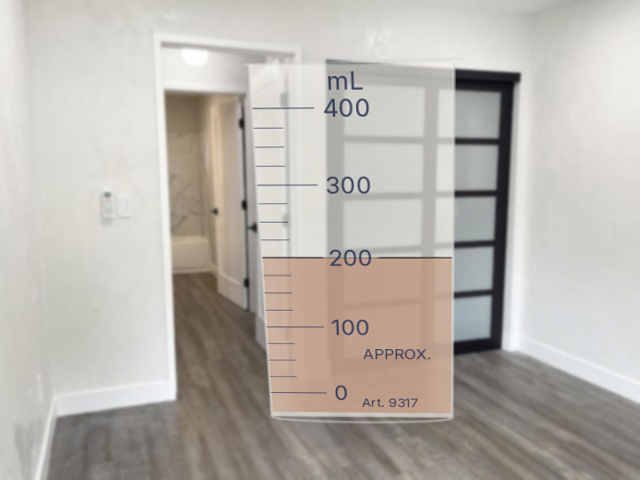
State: 200 (mL)
